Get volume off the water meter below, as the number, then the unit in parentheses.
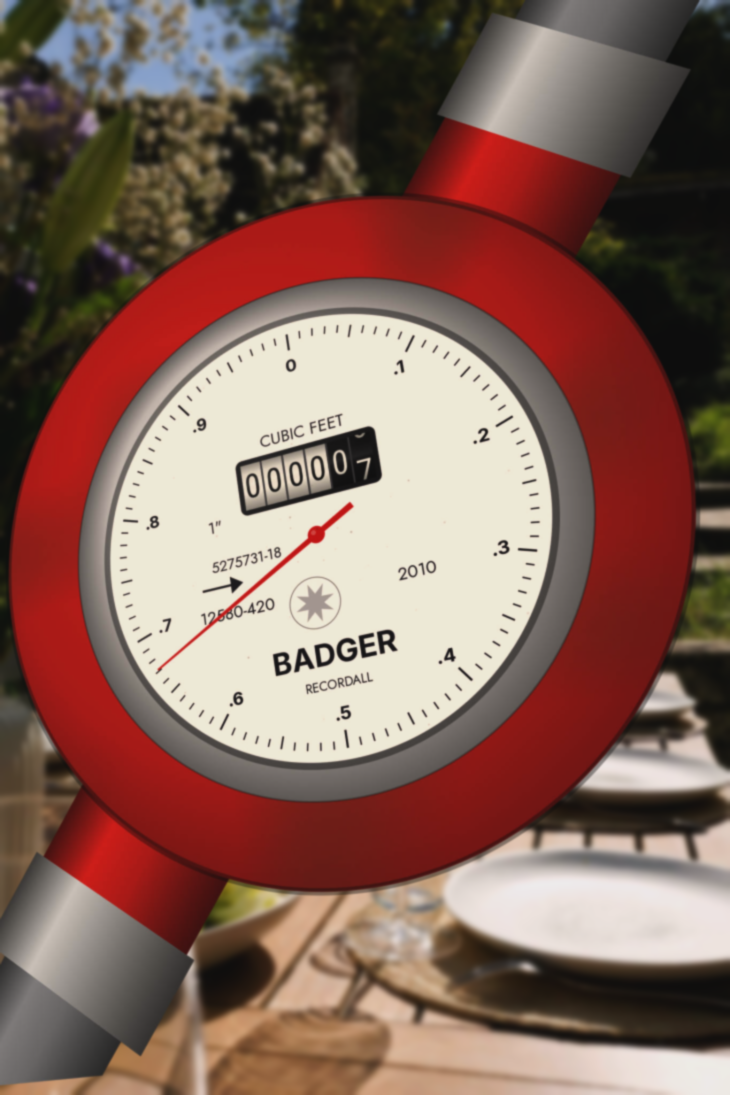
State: 6.67 (ft³)
